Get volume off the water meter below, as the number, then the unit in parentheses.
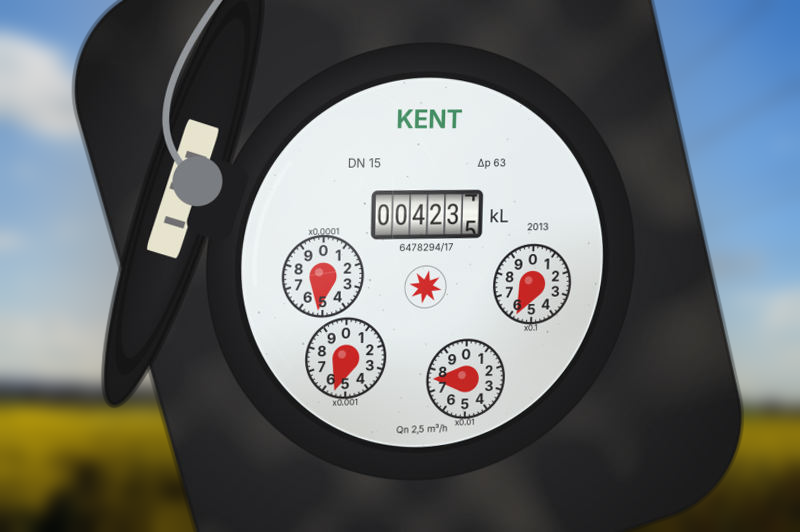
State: 4234.5755 (kL)
